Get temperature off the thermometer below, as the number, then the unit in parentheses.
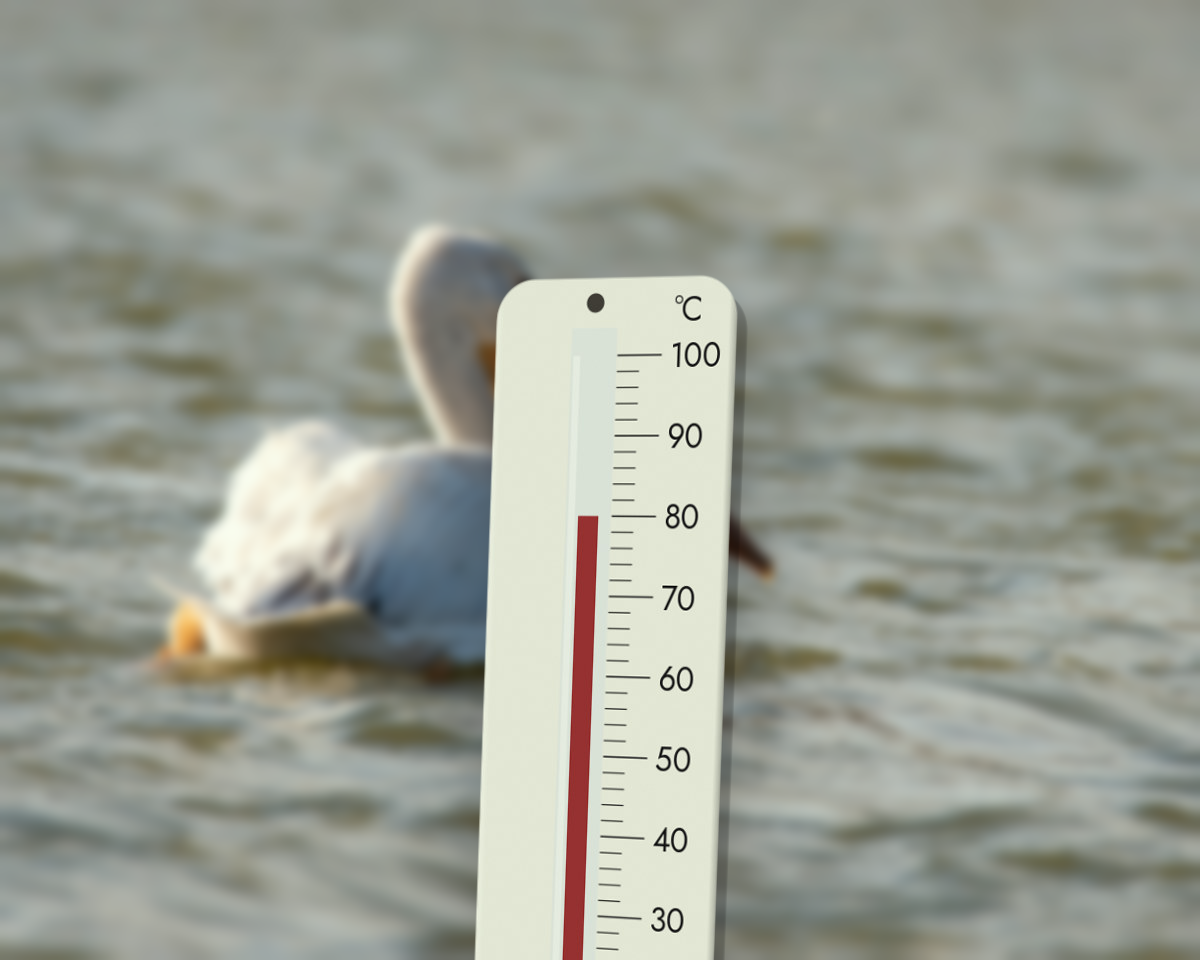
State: 80 (°C)
